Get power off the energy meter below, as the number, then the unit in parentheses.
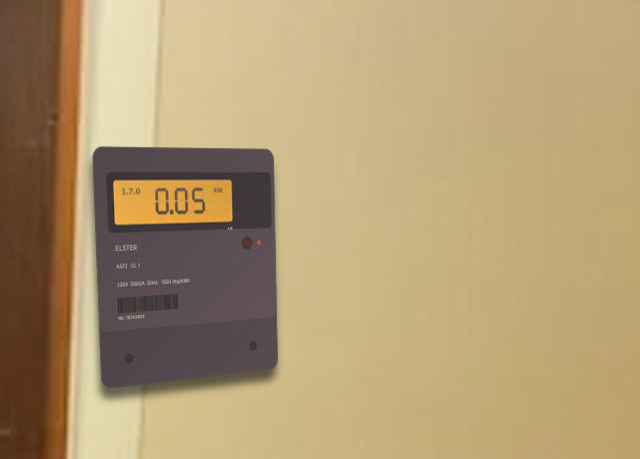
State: 0.05 (kW)
